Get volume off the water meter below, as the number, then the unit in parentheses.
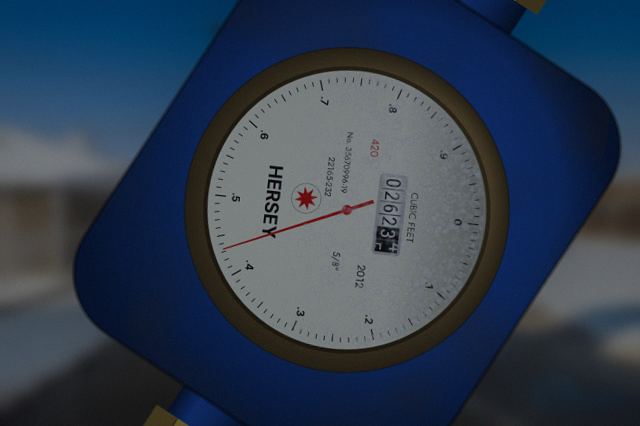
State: 26234.43 (ft³)
